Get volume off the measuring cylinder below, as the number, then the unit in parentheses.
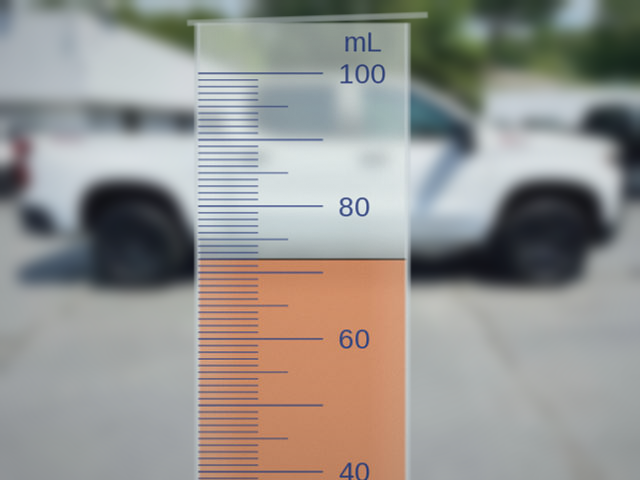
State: 72 (mL)
